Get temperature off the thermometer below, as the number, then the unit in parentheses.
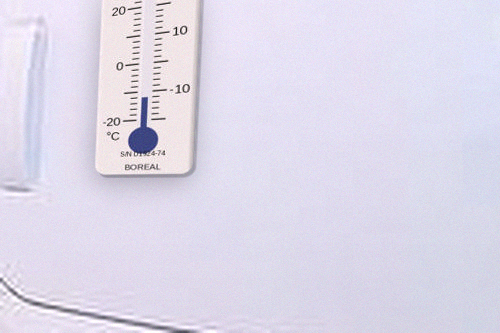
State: -12 (°C)
